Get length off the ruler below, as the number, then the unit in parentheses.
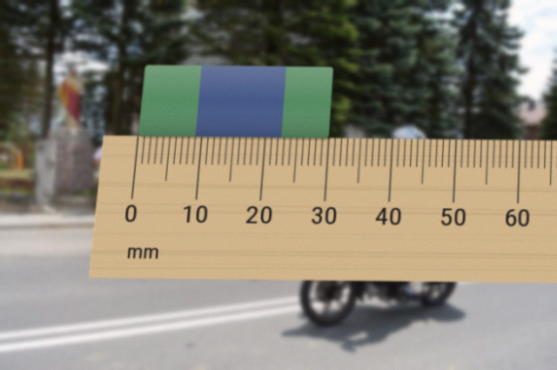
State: 30 (mm)
